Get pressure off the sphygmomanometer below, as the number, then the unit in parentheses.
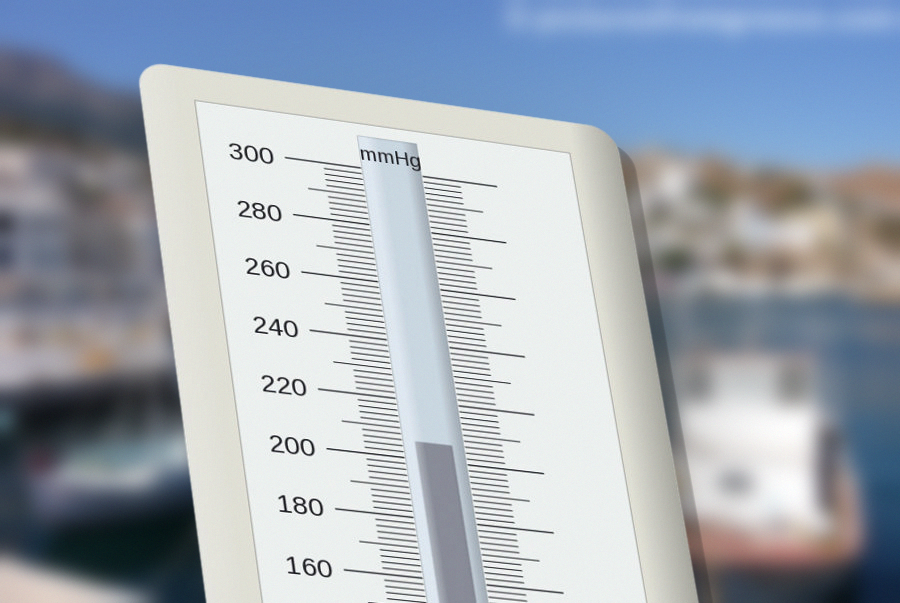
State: 206 (mmHg)
